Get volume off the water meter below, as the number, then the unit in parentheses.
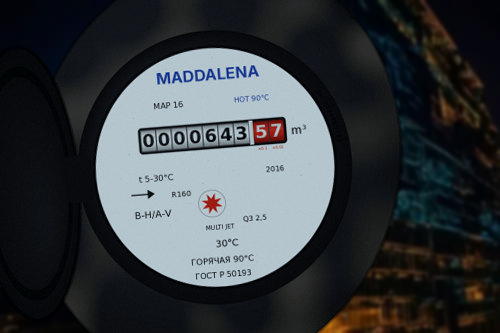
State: 643.57 (m³)
